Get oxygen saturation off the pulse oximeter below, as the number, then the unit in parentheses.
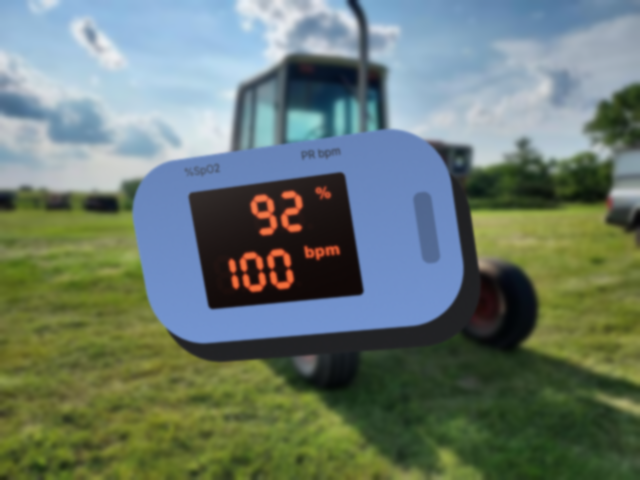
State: 92 (%)
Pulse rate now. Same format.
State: 100 (bpm)
